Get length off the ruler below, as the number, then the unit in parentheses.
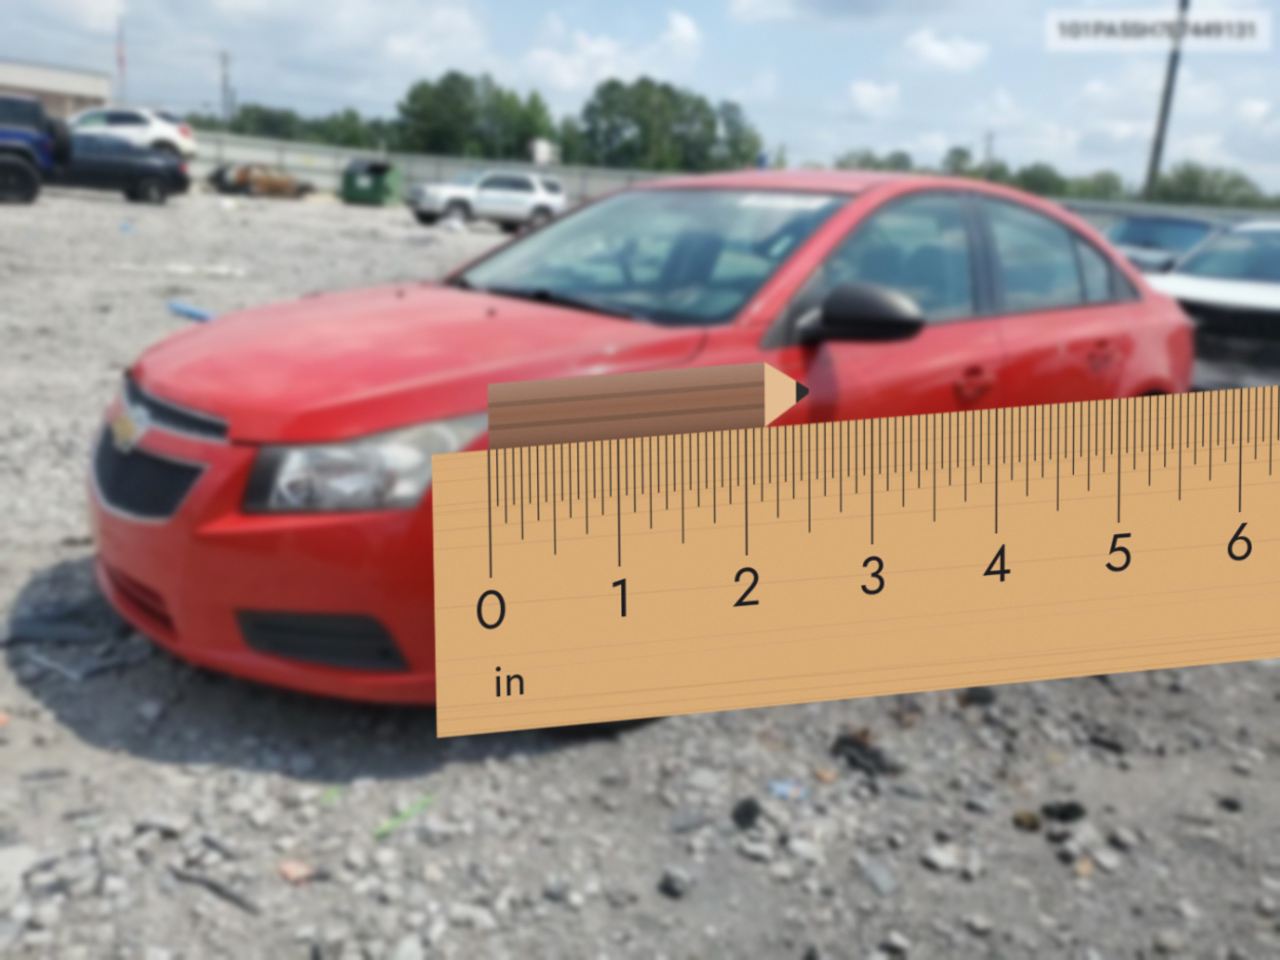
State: 2.5 (in)
